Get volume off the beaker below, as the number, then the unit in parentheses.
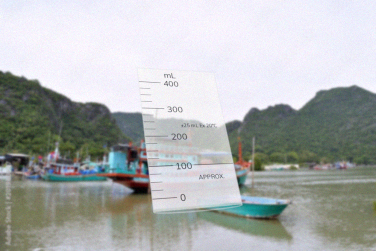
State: 100 (mL)
